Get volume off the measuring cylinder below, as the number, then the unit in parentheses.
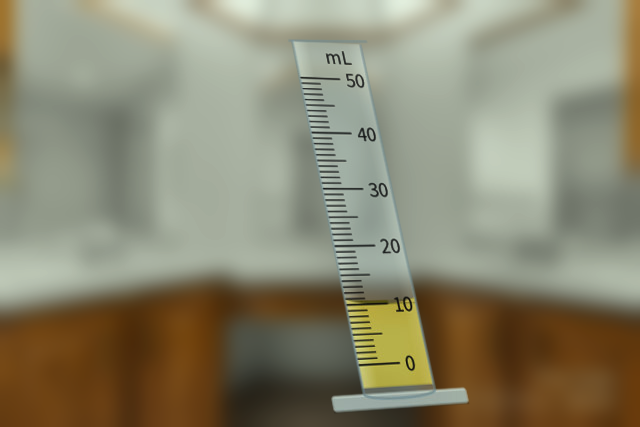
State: 10 (mL)
